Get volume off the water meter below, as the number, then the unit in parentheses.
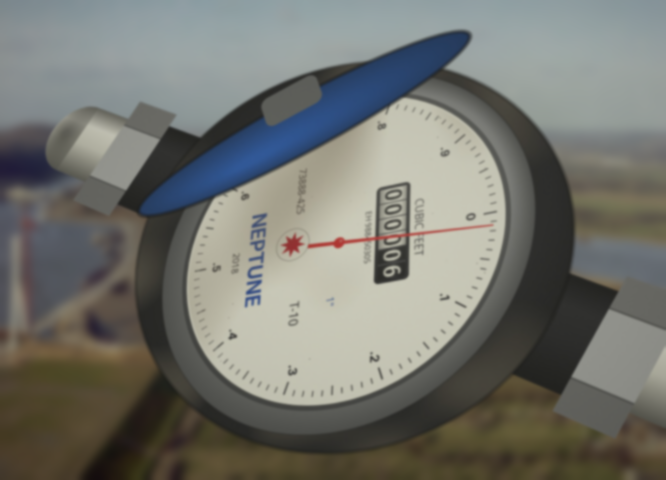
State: 6.01 (ft³)
